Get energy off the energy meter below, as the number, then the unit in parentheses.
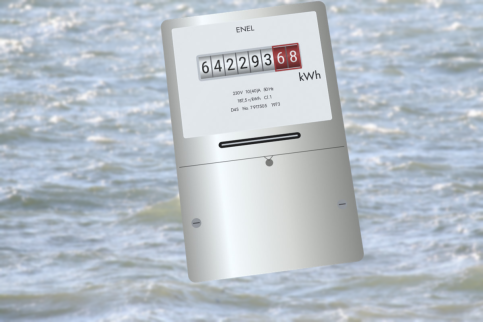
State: 642293.68 (kWh)
